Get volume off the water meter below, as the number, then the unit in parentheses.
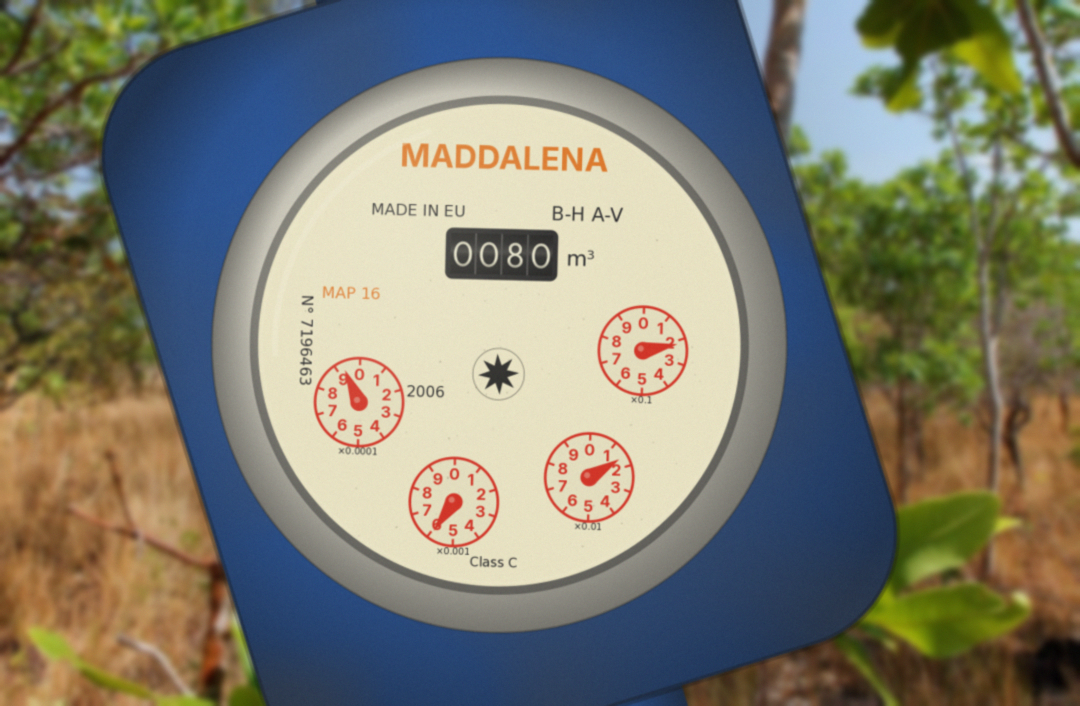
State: 80.2159 (m³)
